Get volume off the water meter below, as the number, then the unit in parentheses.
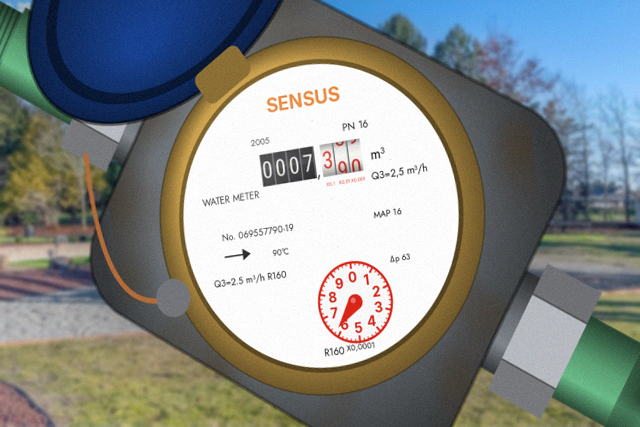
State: 7.3896 (m³)
